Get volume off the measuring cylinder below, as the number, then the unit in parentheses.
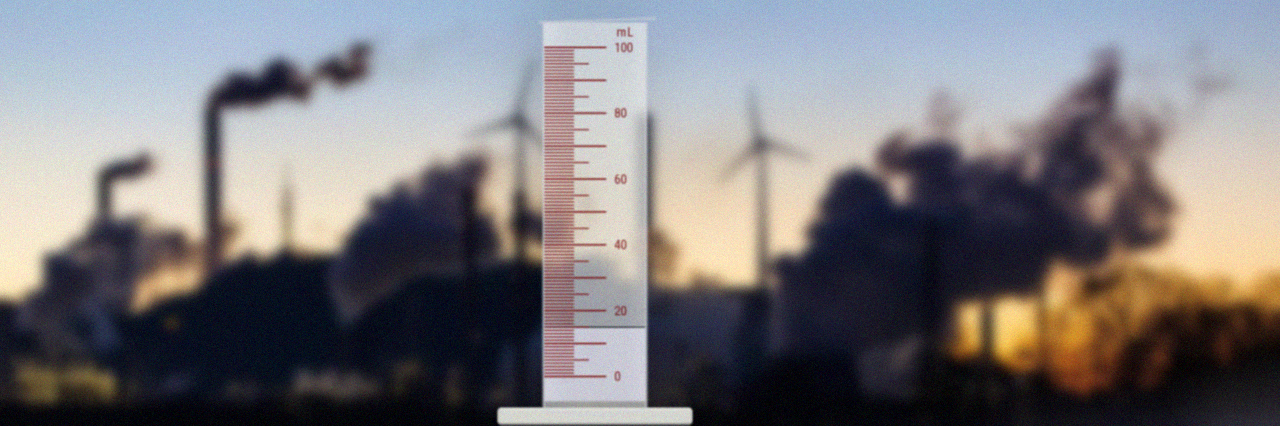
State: 15 (mL)
